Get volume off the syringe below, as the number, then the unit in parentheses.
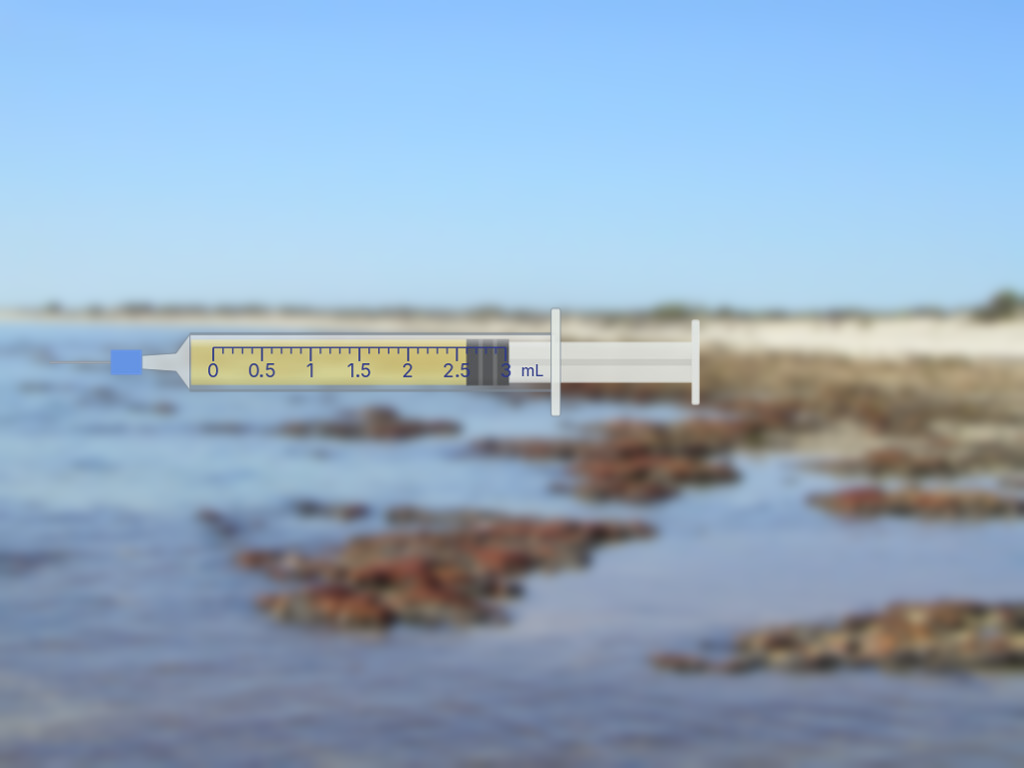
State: 2.6 (mL)
